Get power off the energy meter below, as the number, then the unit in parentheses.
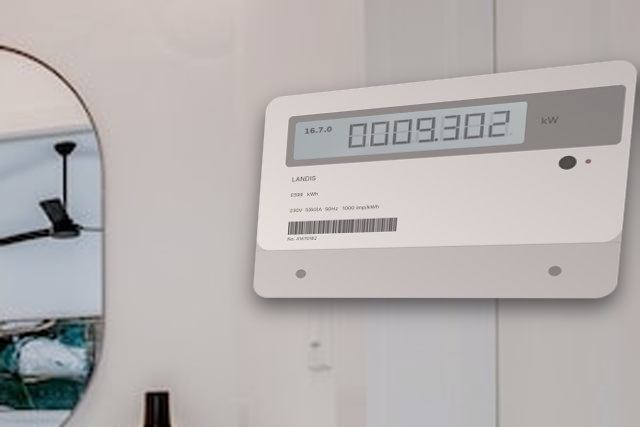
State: 9.302 (kW)
